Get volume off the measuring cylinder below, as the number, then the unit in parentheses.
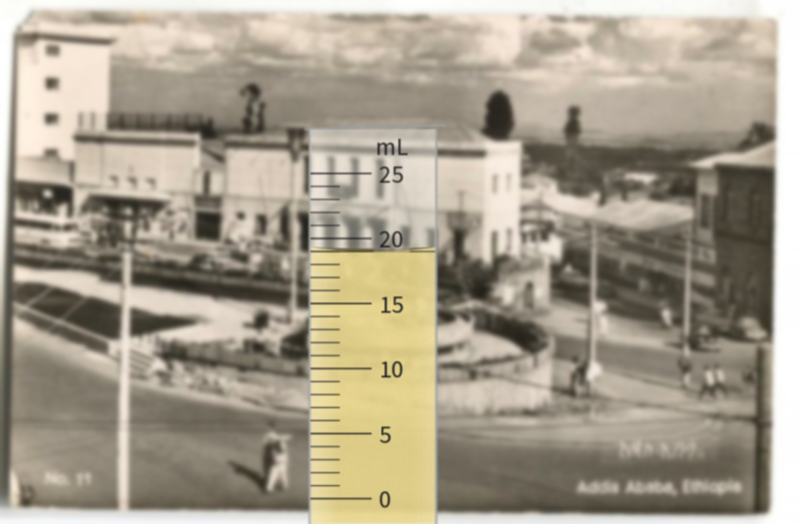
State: 19 (mL)
